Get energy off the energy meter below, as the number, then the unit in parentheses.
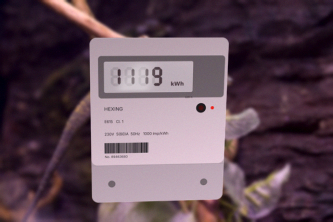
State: 1119 (kWh)
